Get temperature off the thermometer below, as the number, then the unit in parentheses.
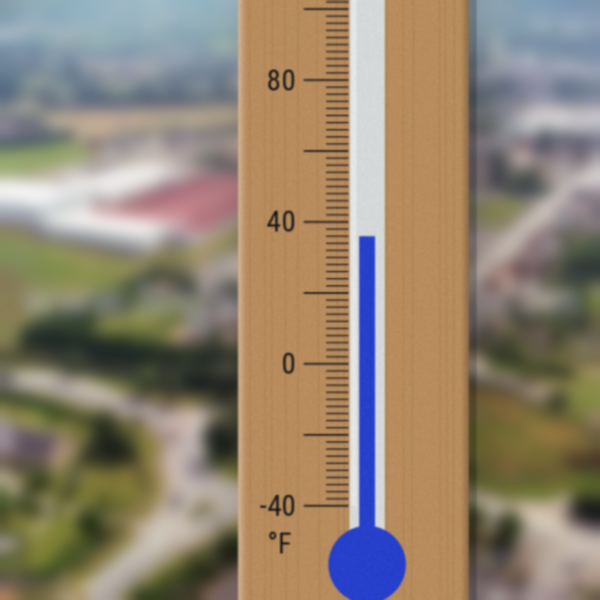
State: 36 (°F)
